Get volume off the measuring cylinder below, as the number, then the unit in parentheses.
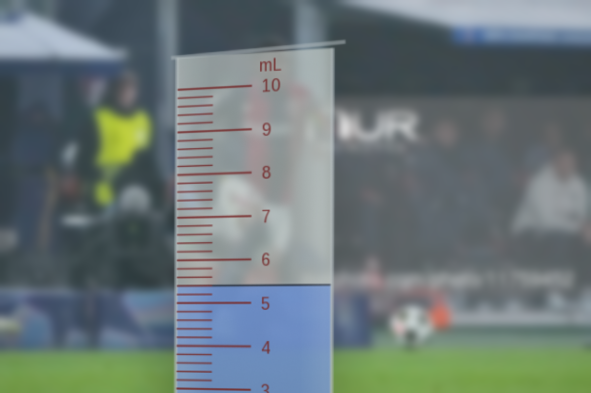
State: 5.4 (mL)
